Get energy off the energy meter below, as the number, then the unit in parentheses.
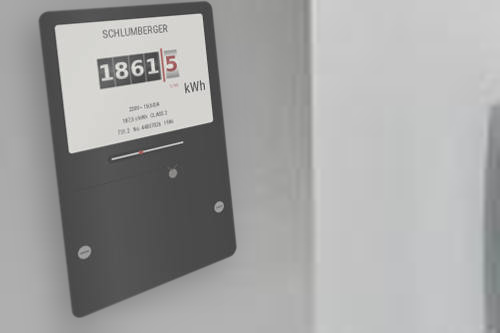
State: 1861.5 (kWh)
